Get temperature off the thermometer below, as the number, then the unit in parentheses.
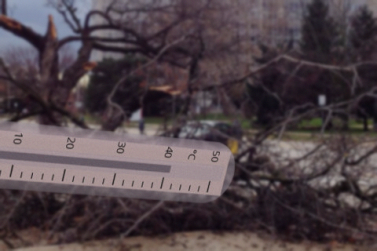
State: 41 (°C)
